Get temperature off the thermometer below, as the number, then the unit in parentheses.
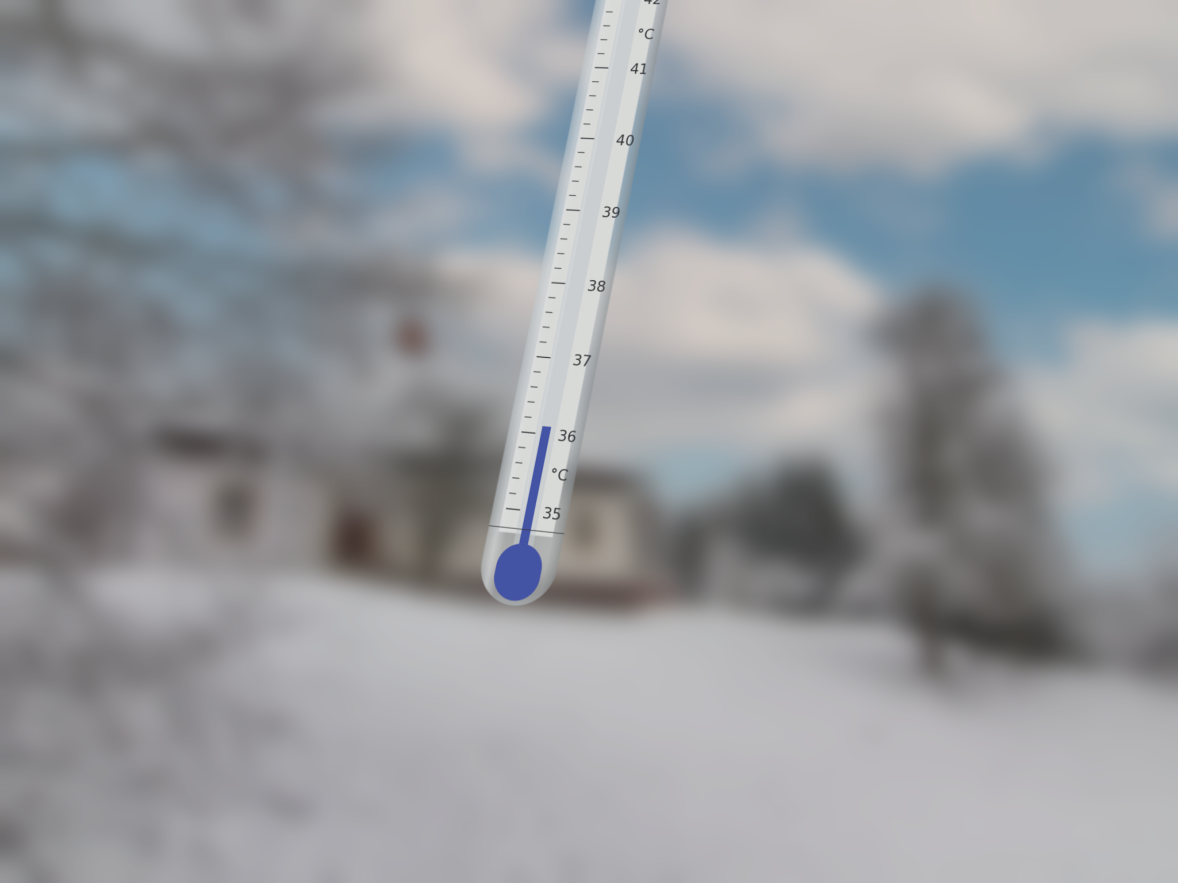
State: 36.1 (°C)
